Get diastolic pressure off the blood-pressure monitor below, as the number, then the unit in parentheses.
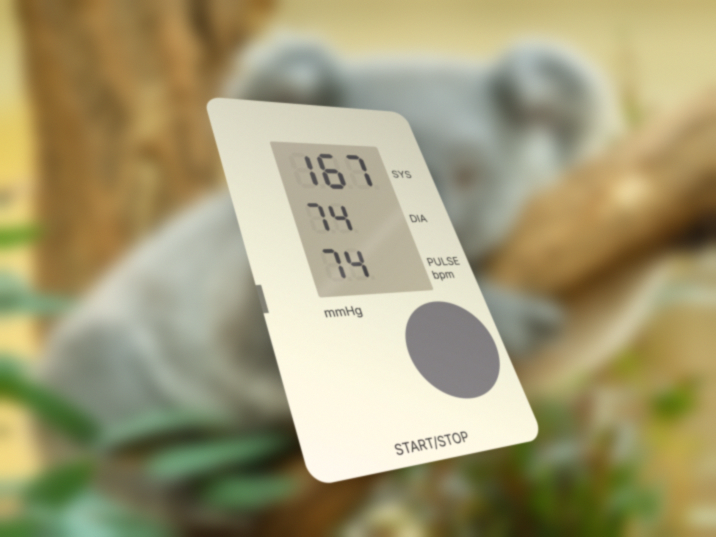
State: 74 (mmHg)
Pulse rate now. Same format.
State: 74 (bpm)
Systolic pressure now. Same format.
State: 167 (mmHg)
